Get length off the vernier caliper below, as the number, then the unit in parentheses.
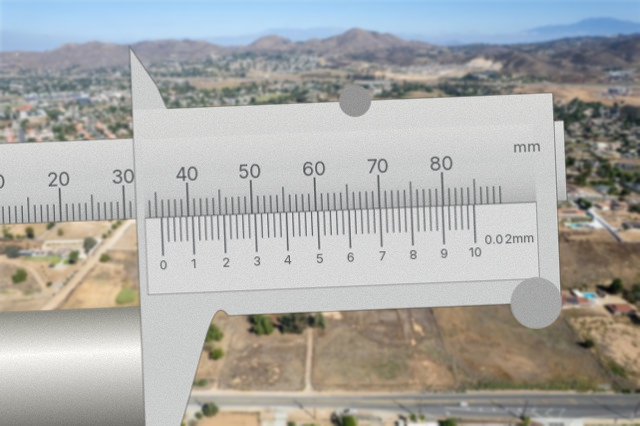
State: 35.8 (mm)
